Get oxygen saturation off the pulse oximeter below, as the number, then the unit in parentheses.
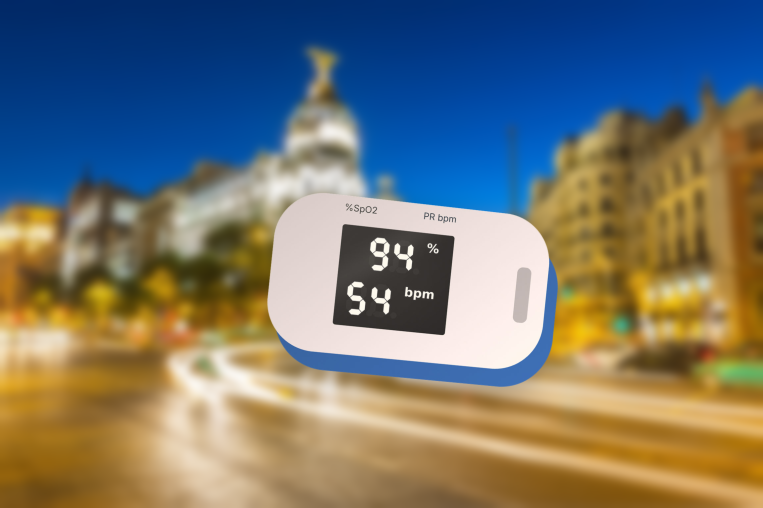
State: 94 (%)
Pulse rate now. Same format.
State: 54 (bpm)
